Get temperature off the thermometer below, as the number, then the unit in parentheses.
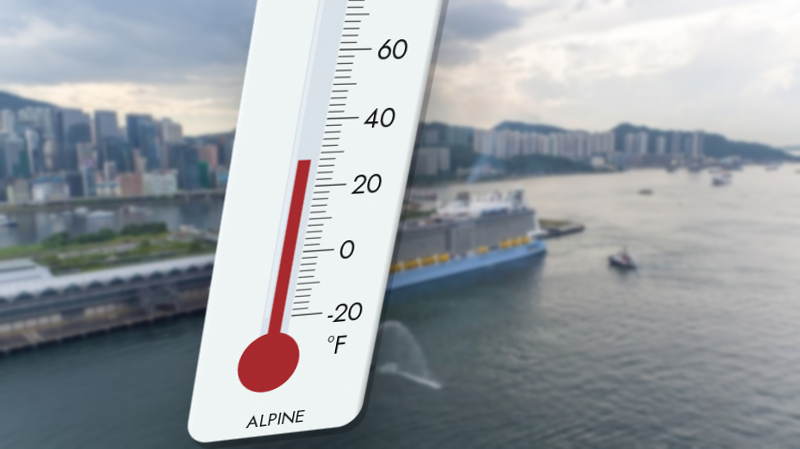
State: 28 (°F)
